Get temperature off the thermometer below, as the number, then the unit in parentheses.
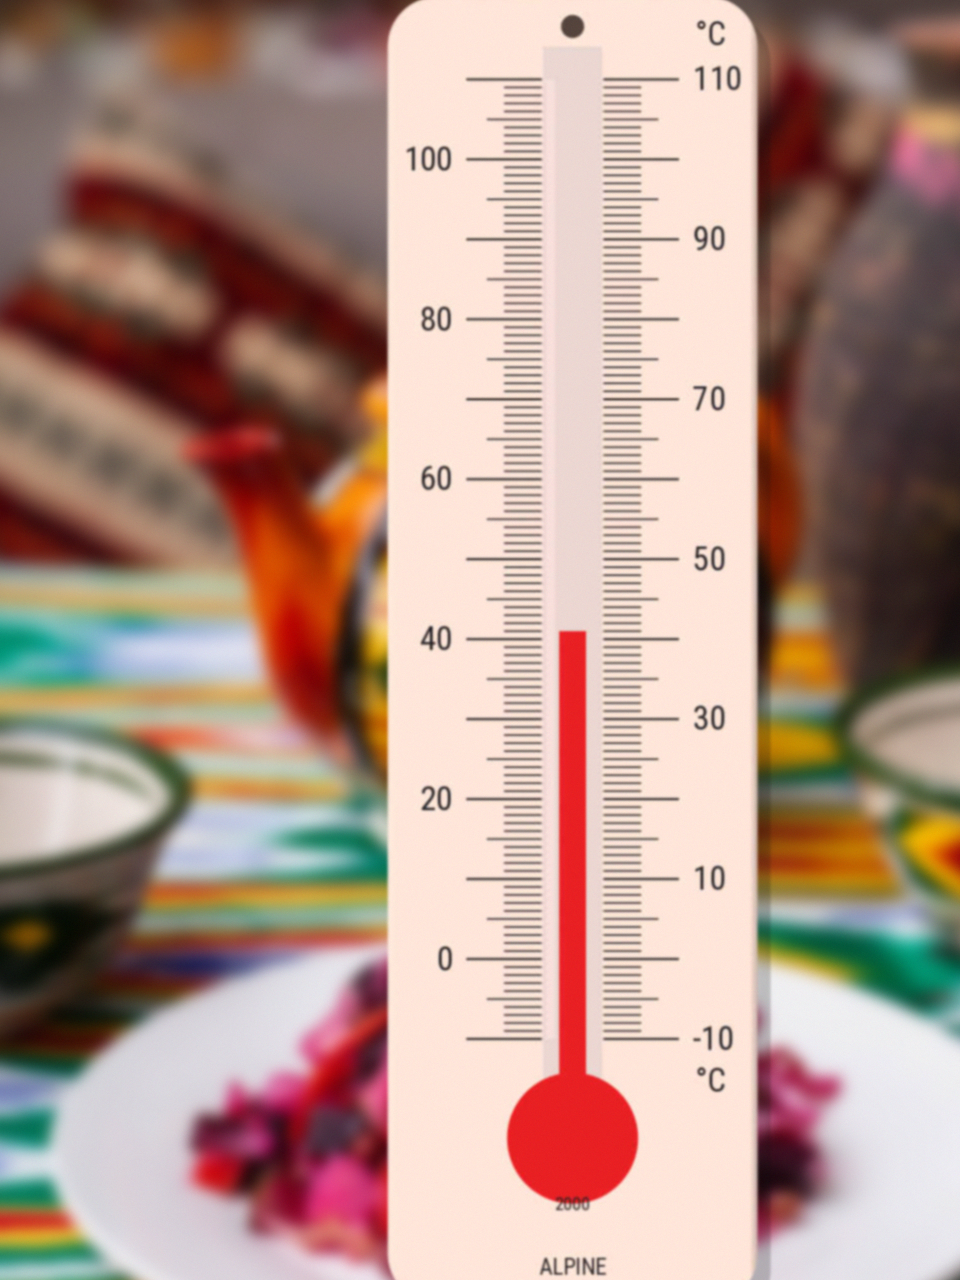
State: 41 (°C)
